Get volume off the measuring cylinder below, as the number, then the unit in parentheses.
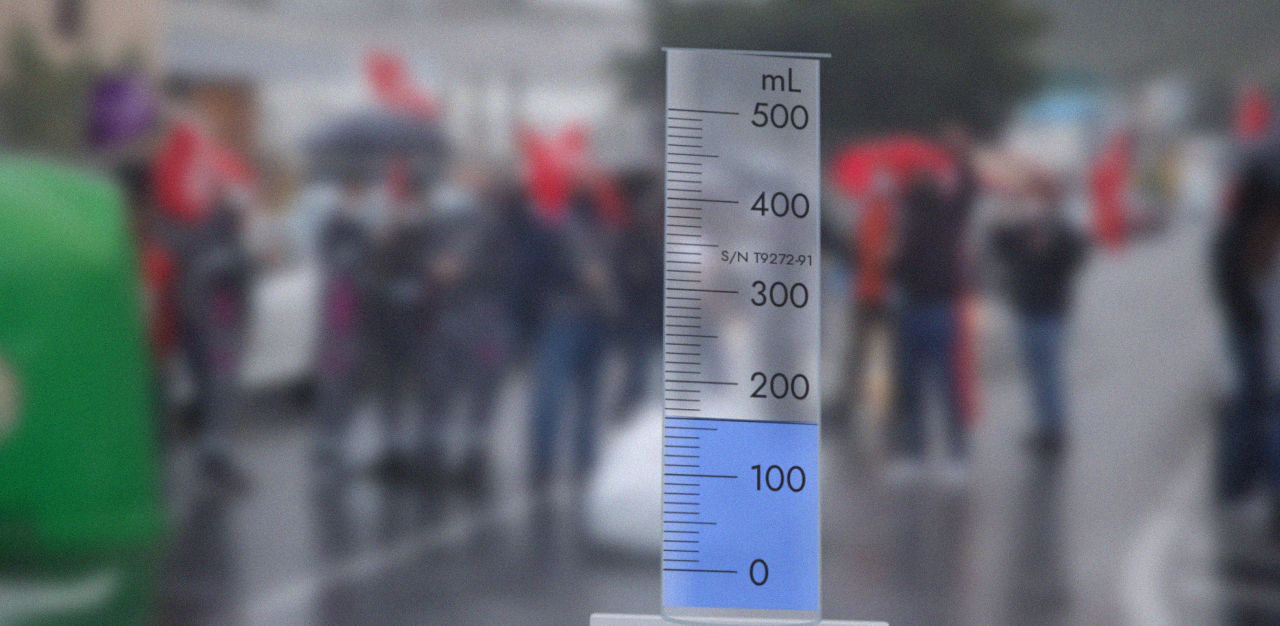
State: 160 (mL)
